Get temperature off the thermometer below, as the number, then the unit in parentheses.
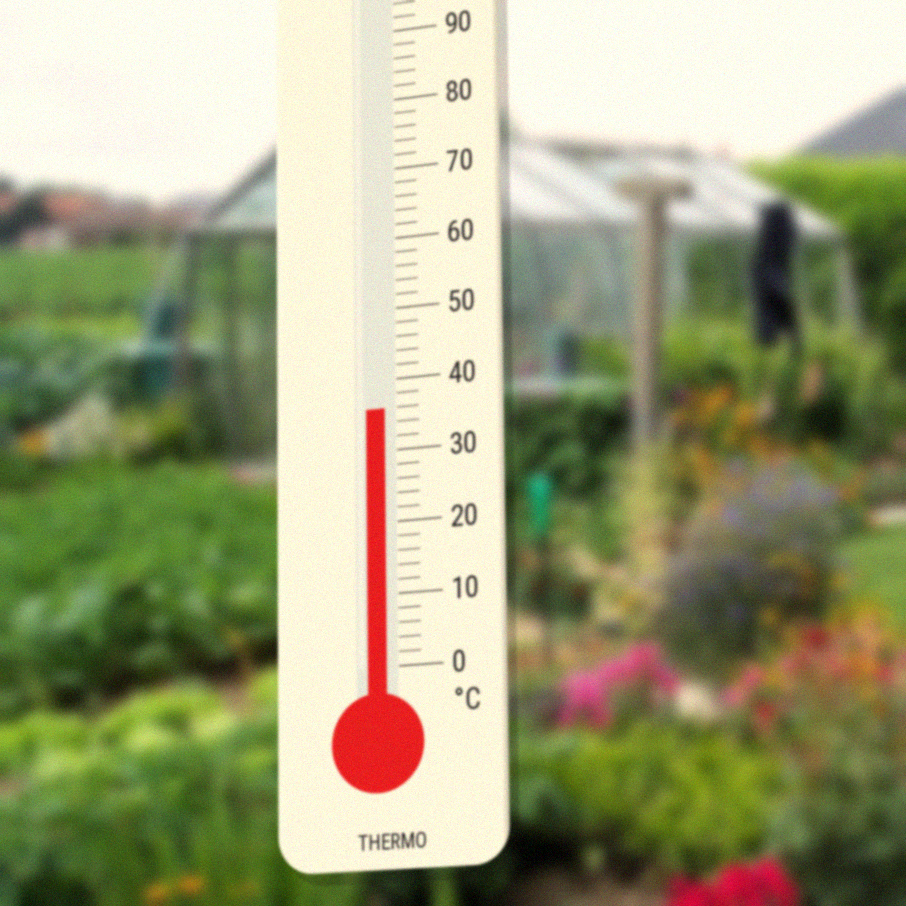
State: 36 (°C)
